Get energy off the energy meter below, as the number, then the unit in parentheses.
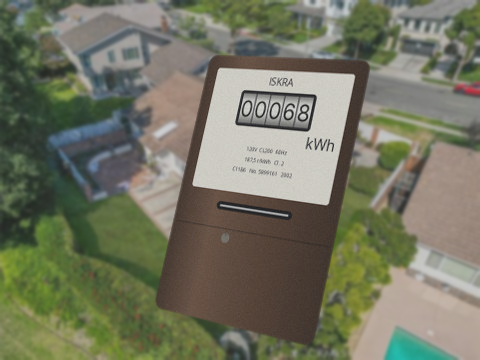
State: 68 (kWh)
